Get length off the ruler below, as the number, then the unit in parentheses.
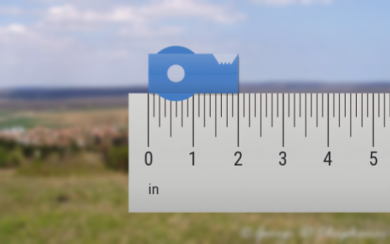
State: 2 (in)
